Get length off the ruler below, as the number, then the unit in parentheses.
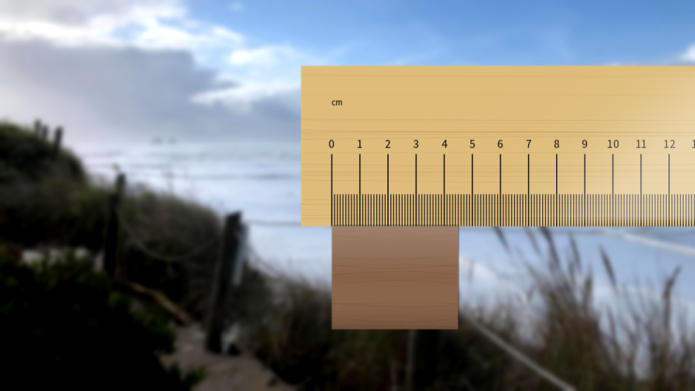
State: 4.5 (cm)
